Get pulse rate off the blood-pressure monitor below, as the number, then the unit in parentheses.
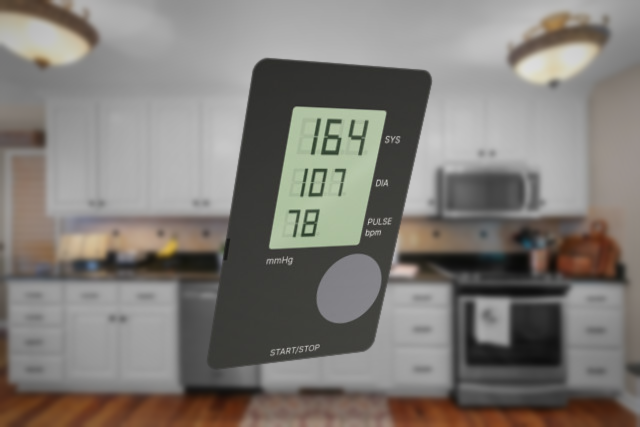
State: 78 (bpm)
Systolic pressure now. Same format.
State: 164 (mmHg)
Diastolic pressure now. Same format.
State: 107 (mmHg)
